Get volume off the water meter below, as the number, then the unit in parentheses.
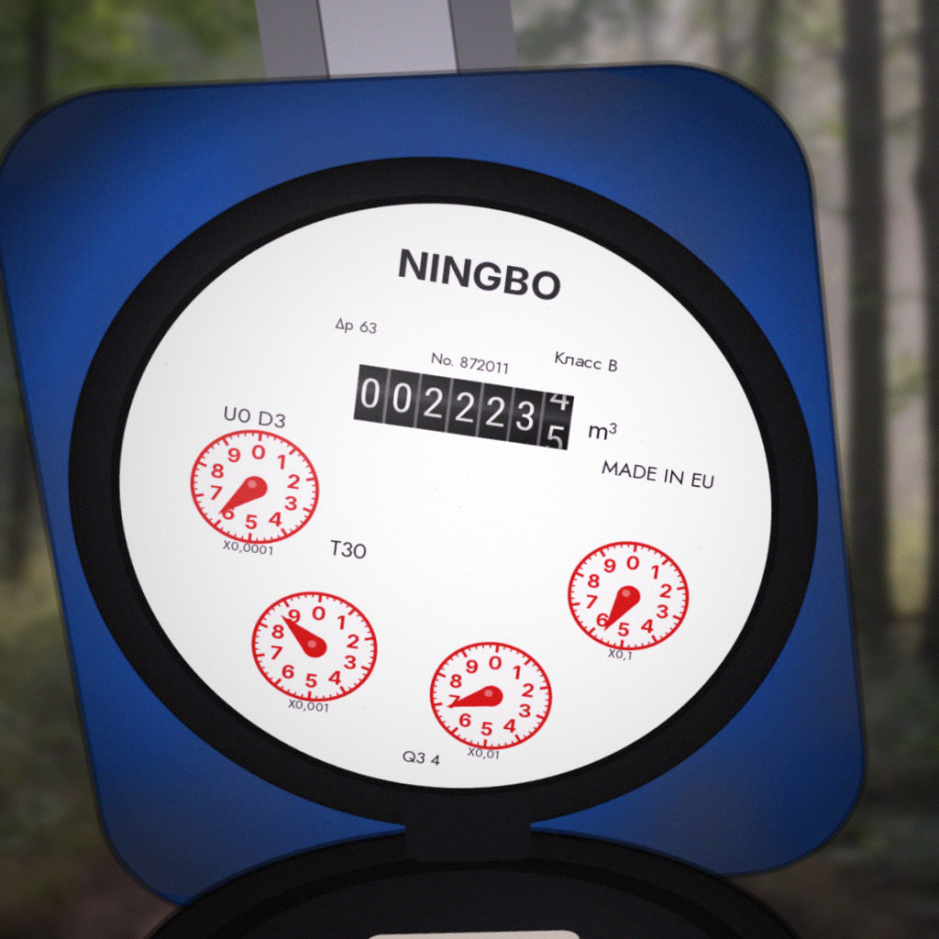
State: 22234.5686 (m³)
